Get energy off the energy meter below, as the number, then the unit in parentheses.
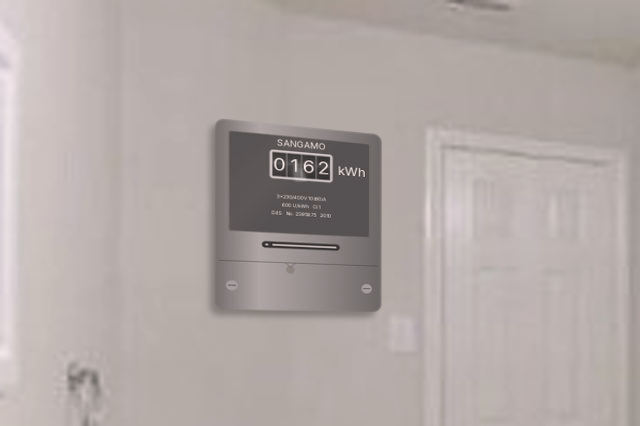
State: 162 (kWh)
